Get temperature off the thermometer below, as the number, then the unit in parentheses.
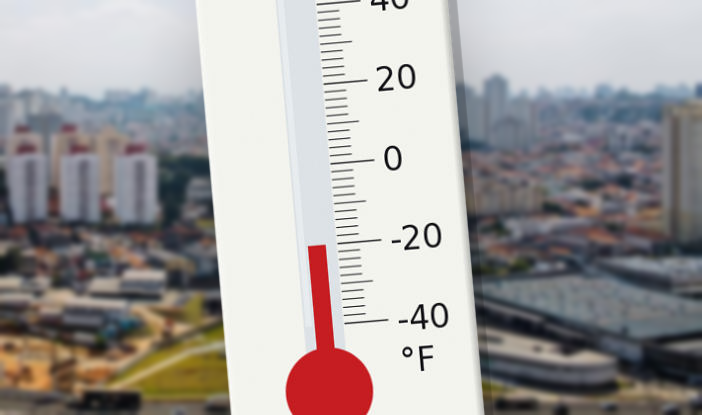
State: -20 (°F)
